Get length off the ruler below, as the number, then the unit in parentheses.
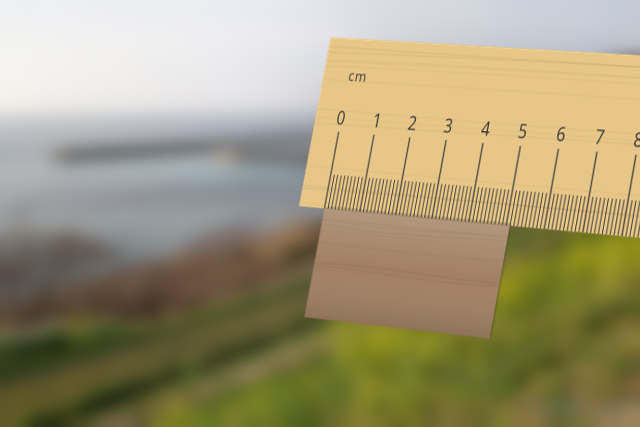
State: 5.1 (cm)
